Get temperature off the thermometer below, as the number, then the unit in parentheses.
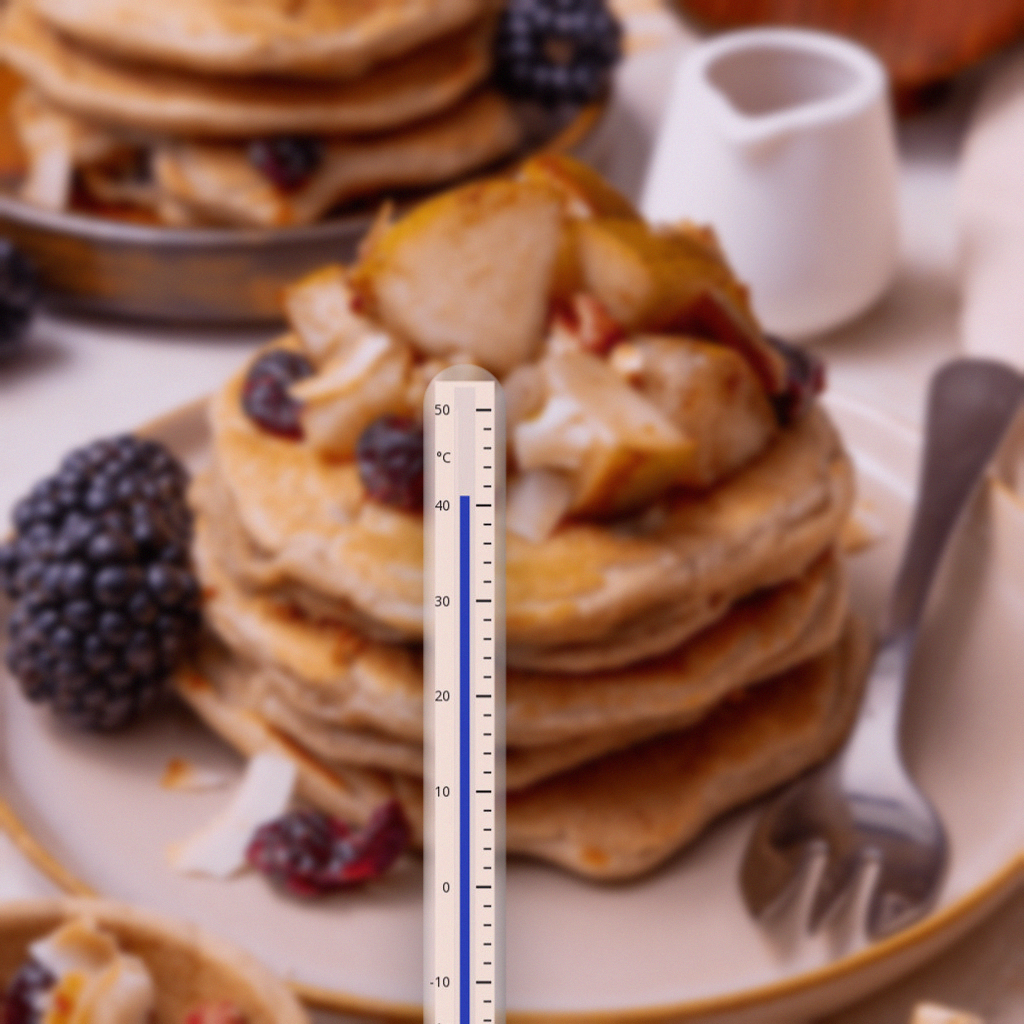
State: 41 (°C)
